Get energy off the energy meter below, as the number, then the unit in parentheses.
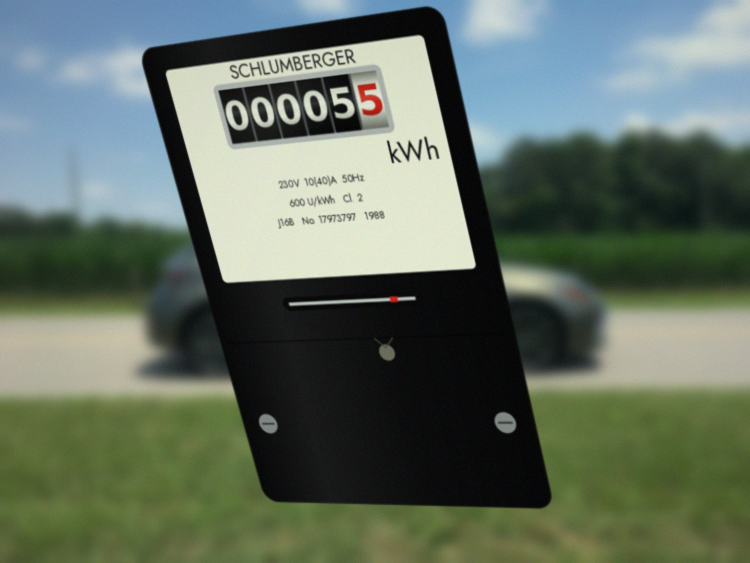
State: 5.5 (kWh)
